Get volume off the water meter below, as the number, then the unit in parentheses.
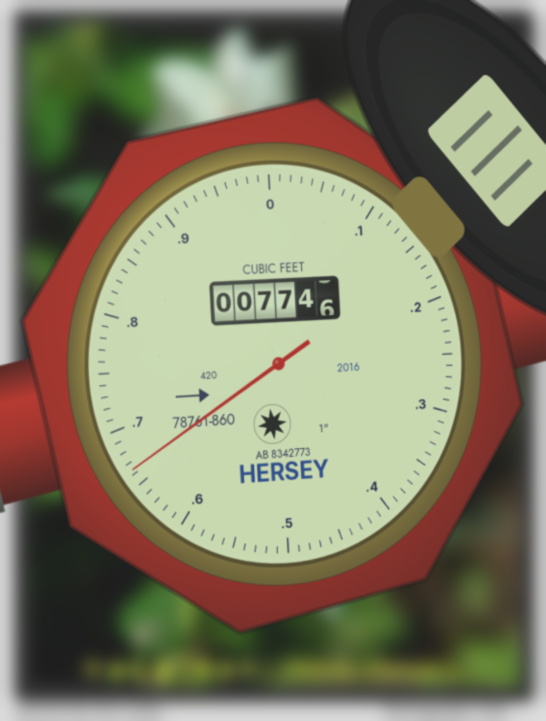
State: 7745.66 (ft³)
